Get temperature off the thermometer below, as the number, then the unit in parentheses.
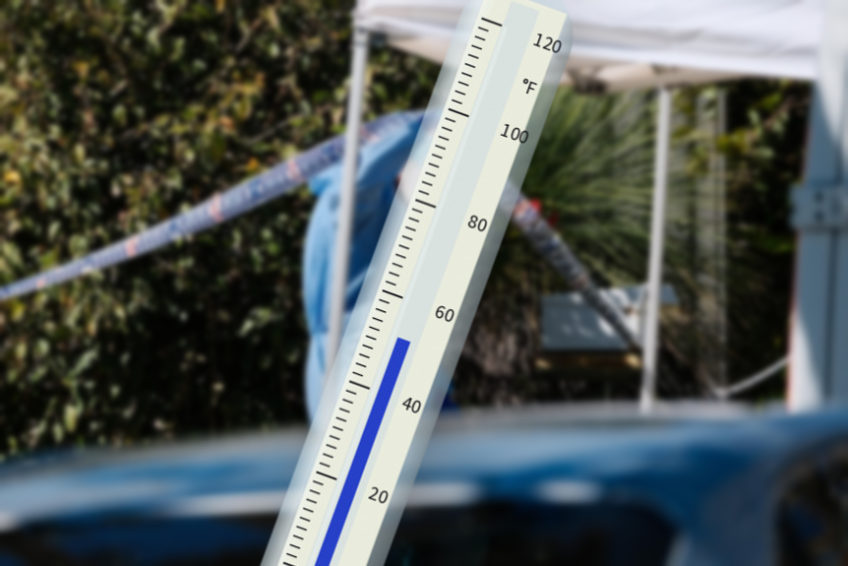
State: 52 (°F)
